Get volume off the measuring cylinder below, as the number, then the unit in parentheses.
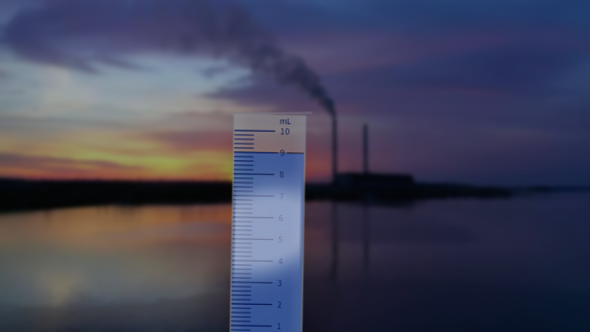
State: 9 (mL)
